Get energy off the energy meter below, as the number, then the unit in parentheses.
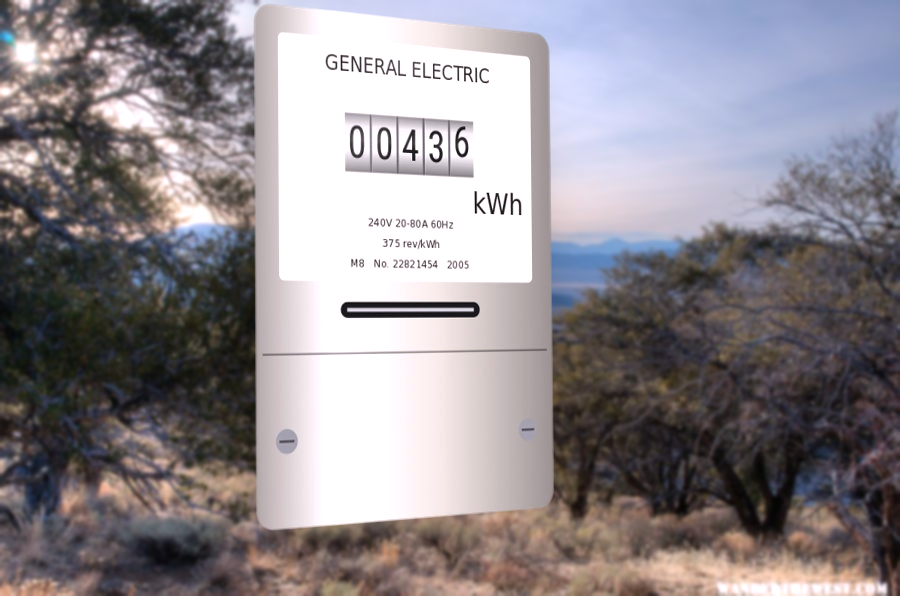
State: 436 (kWh)
